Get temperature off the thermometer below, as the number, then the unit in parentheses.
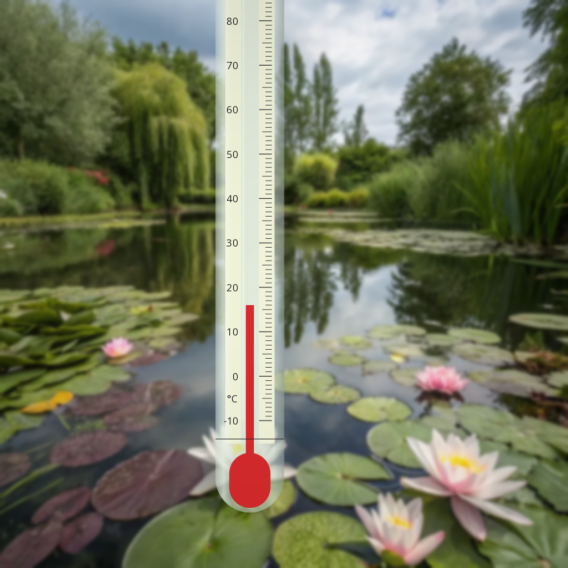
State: 16 (°C)
